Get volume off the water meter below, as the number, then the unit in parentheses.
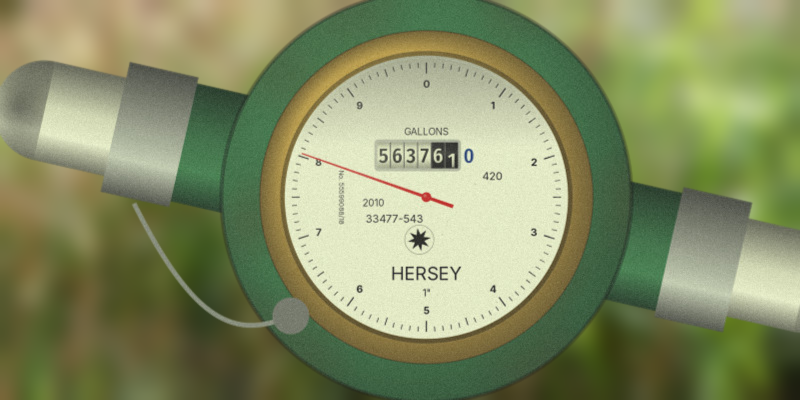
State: 5637608.0 (gal)
